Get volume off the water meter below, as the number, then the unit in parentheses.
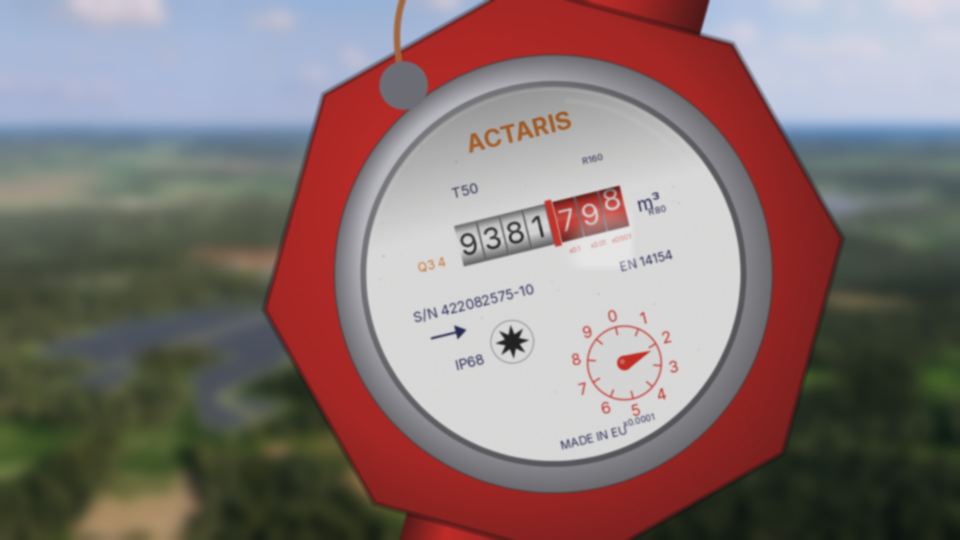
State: 9381.7982 (m³)
